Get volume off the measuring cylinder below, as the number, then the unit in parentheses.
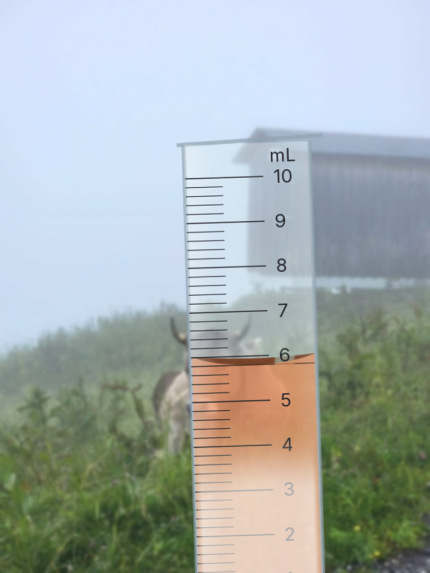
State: 5.8 (mL)
